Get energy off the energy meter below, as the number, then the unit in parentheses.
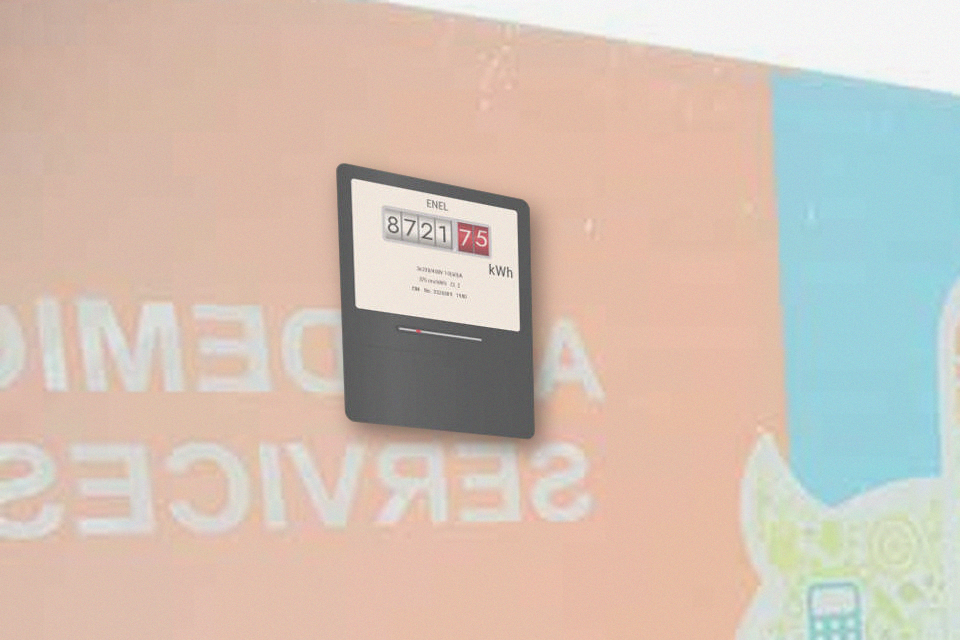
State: 8721.75 (kWh)
